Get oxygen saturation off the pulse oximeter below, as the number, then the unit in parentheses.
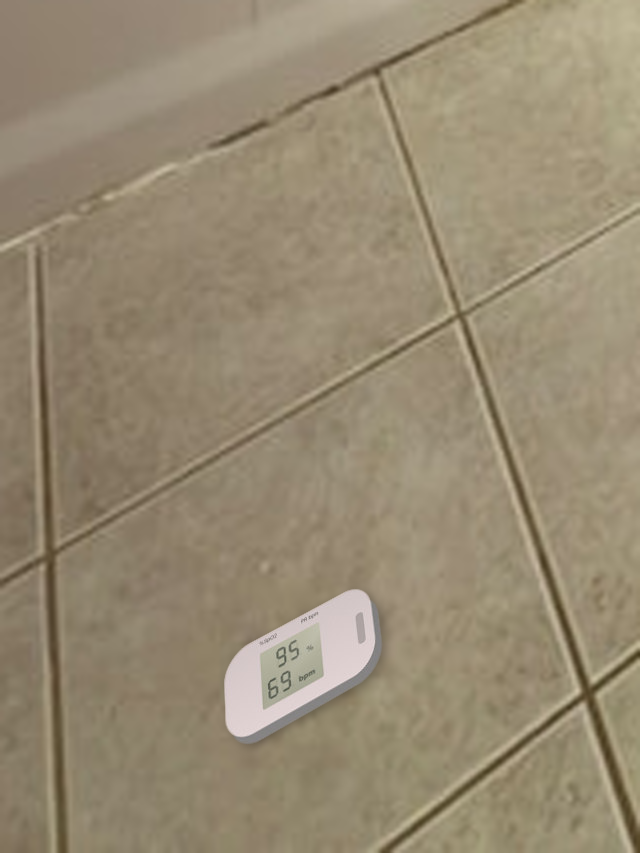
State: 95 (%)
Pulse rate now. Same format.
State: 69 (bpm)
